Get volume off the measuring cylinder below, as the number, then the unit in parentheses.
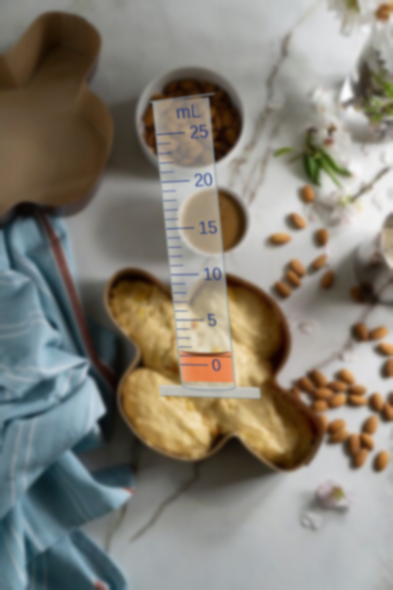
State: 1 (mL)
